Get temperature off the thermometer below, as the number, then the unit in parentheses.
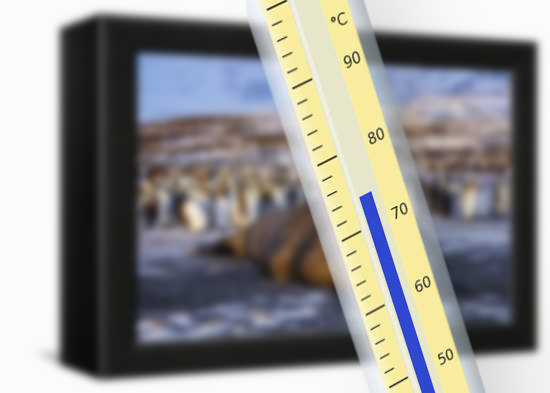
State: 74 (°C)
